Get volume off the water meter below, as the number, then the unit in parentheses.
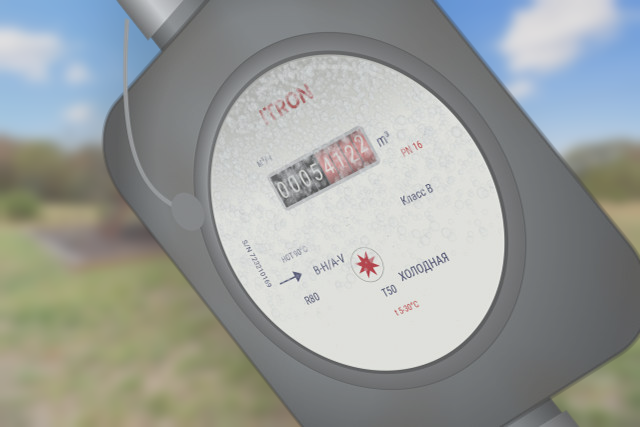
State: 5.4122 (m³)
